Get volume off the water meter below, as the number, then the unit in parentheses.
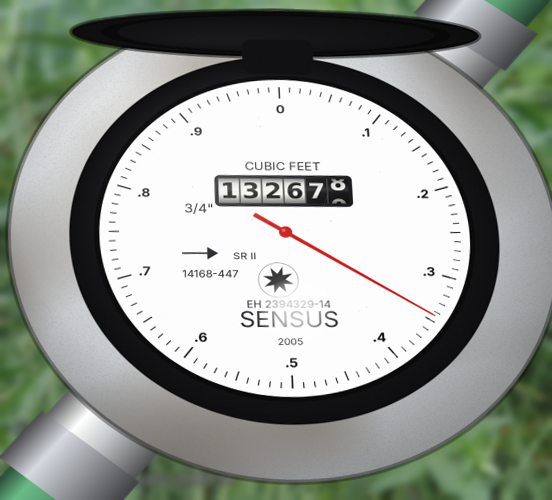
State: 132678.34 (ft³)
